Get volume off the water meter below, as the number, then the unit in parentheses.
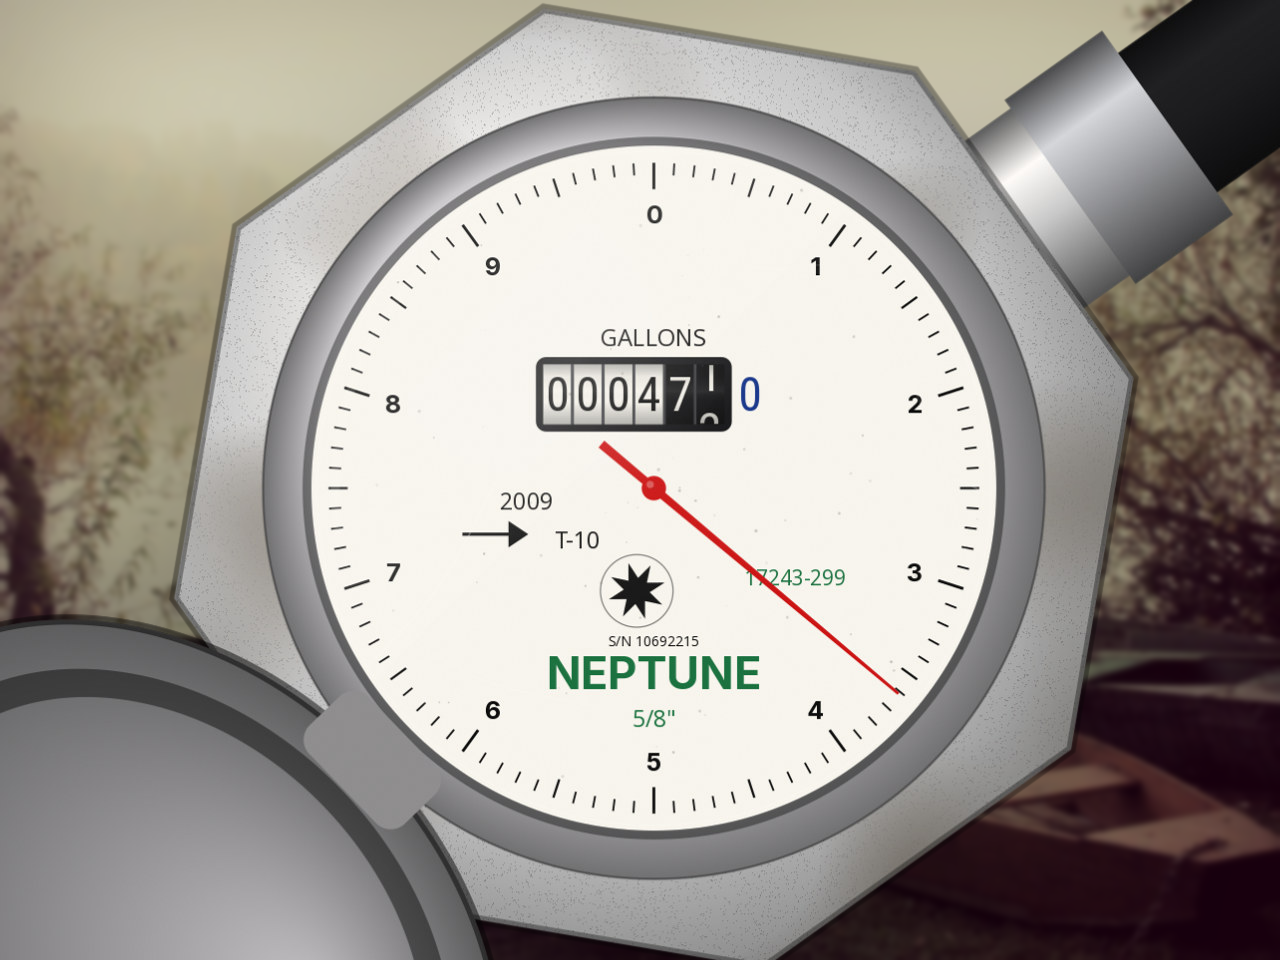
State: 4713.6 (gal)
